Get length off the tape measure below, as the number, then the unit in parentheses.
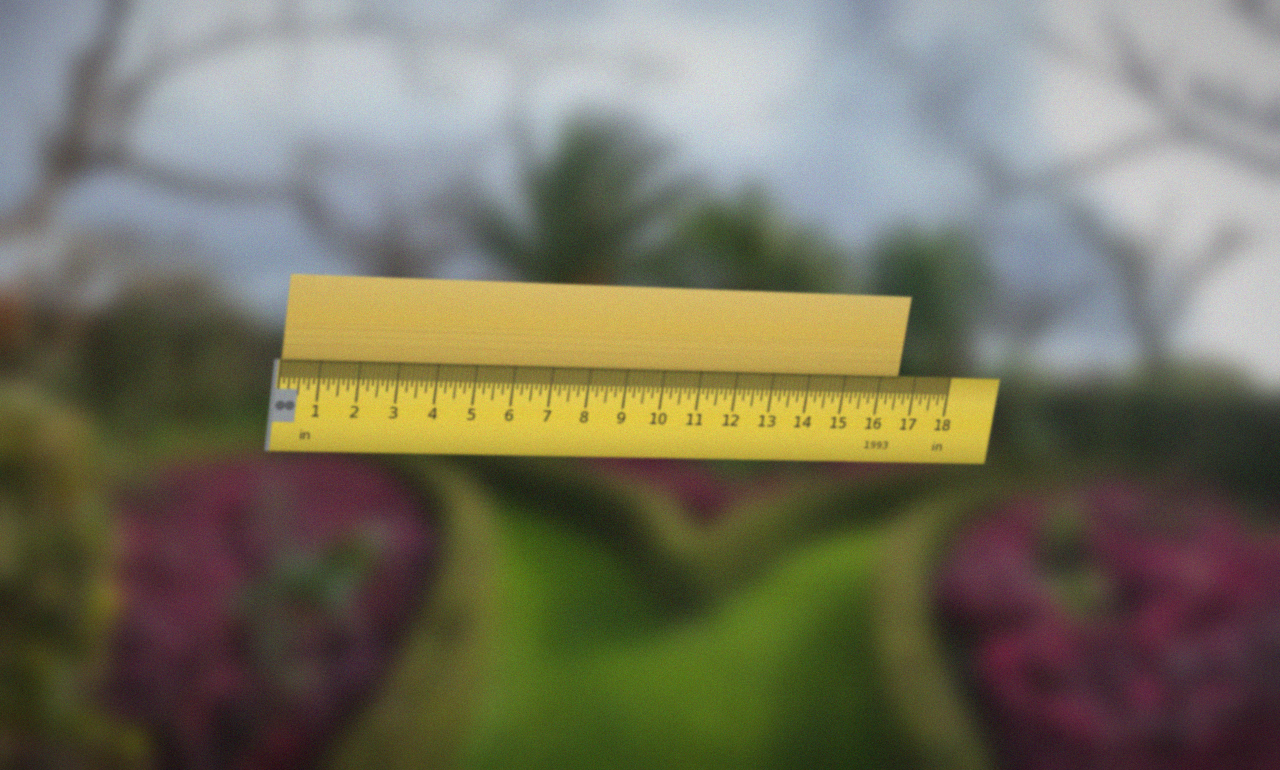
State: 16.5 (in)
